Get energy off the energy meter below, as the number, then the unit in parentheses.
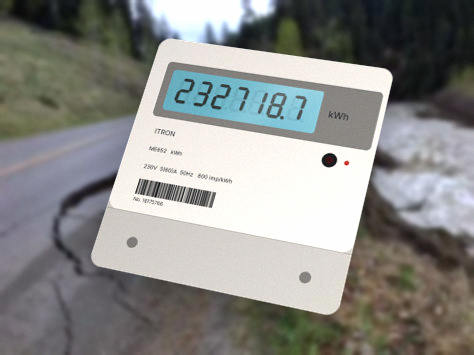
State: 232718.7 (kWh)
